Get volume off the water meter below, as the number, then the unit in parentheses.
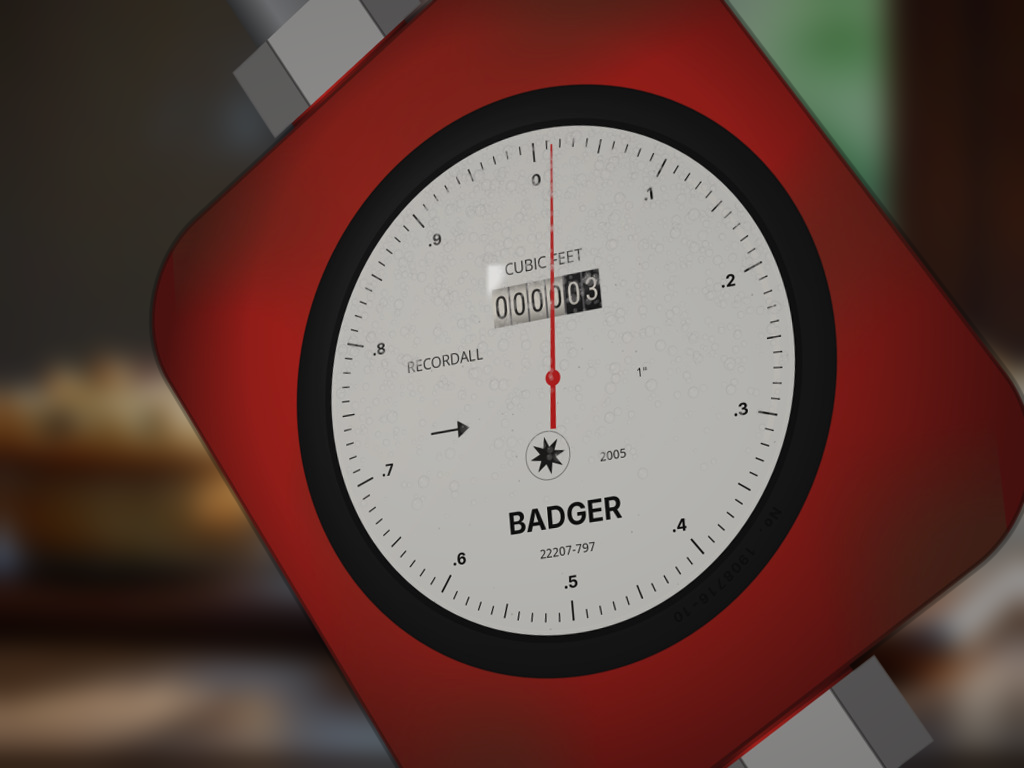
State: 3.01 (ft³)
